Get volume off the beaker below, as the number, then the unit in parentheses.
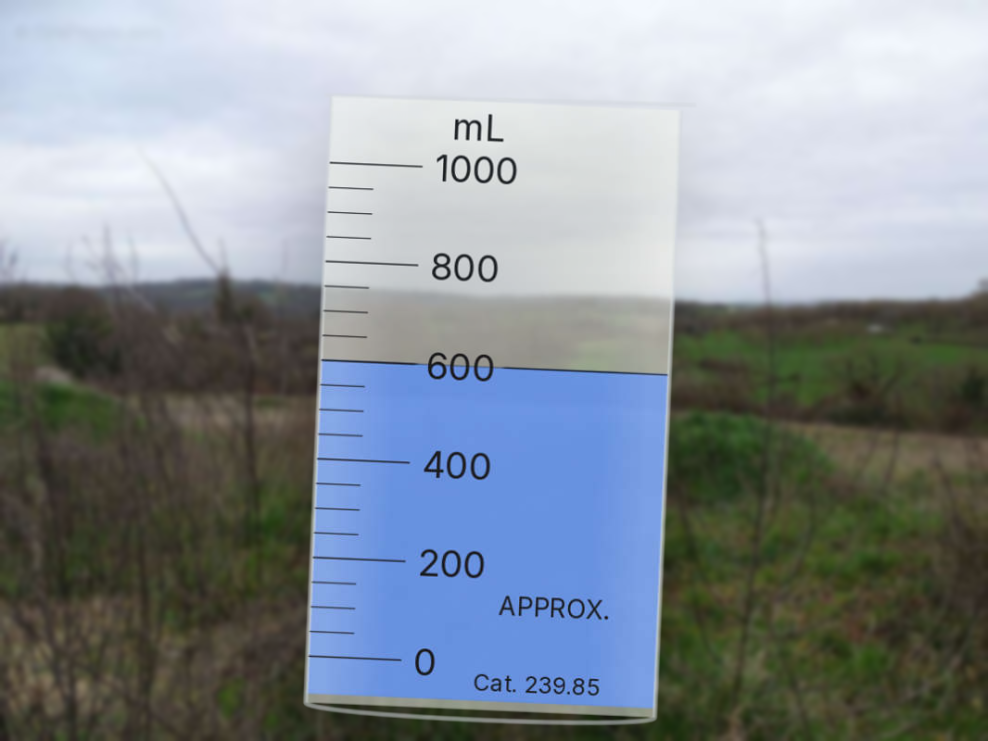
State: 600 (mL)
